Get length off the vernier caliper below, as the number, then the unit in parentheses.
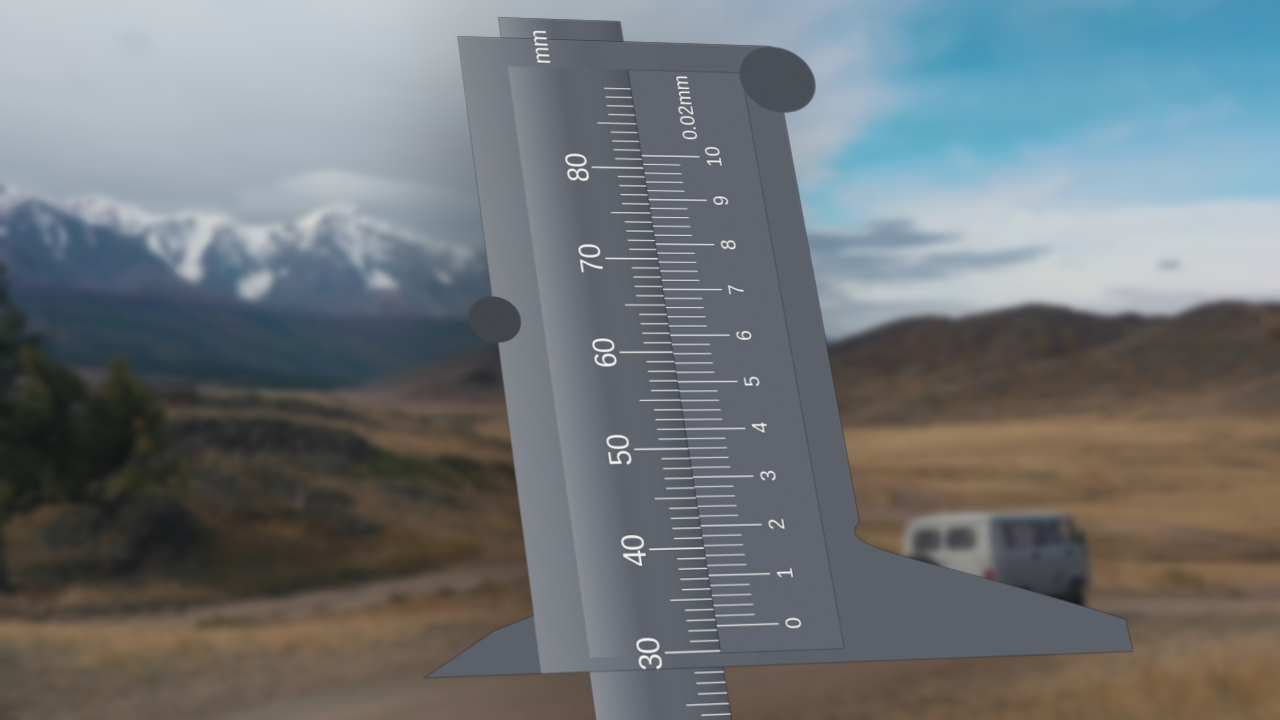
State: 32.4 (mm)
